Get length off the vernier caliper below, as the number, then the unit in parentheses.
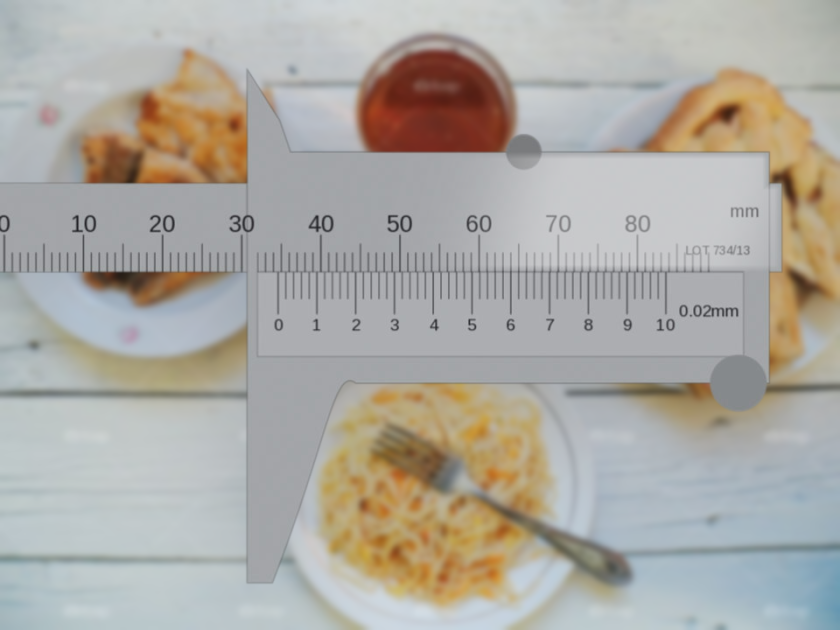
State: 34.6 (mm)
